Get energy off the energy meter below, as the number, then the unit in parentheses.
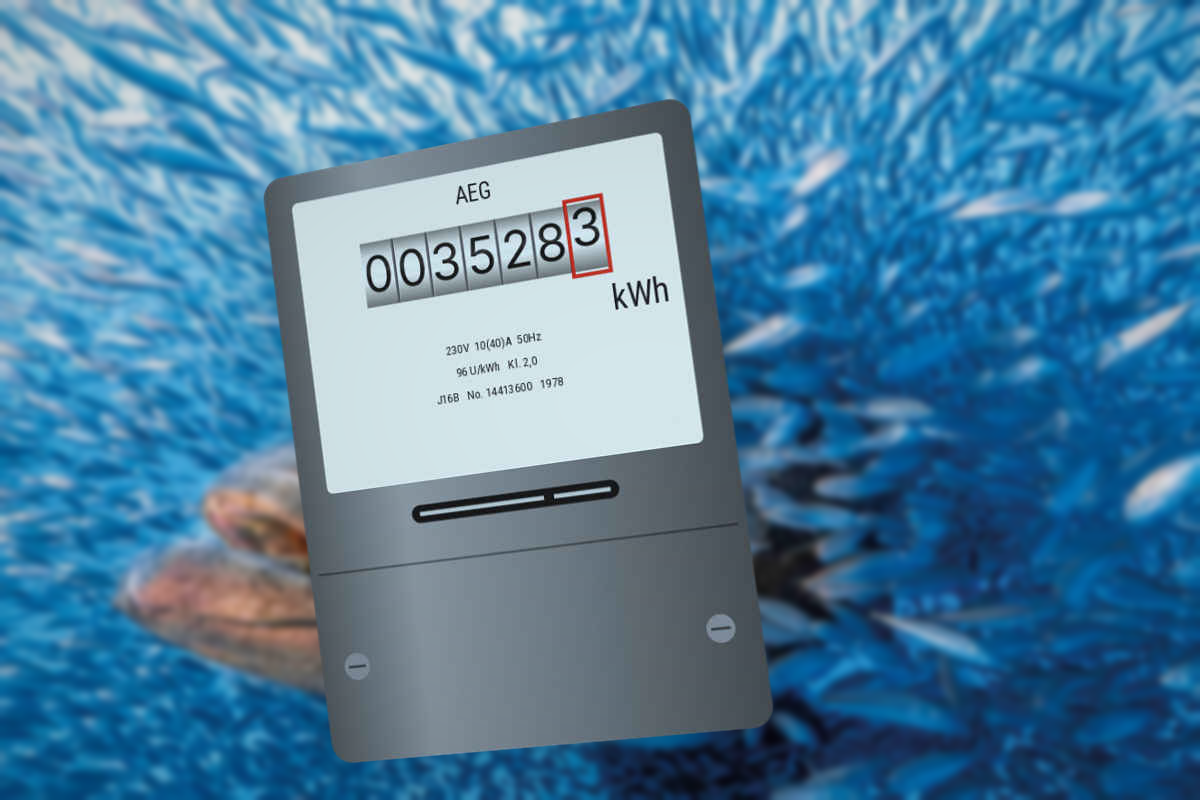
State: 3528.3 (kWh)
